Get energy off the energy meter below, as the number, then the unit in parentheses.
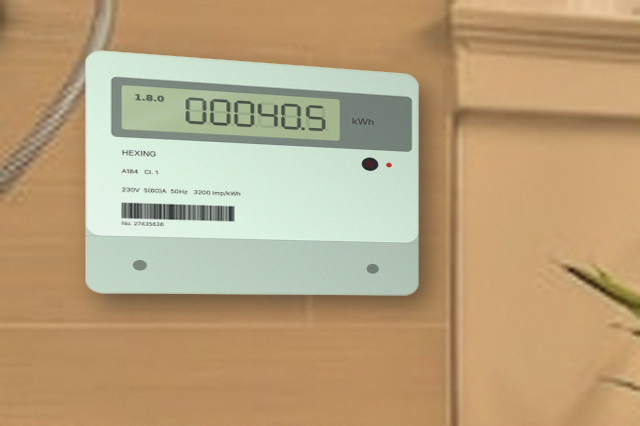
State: 40.5 (kWh)
